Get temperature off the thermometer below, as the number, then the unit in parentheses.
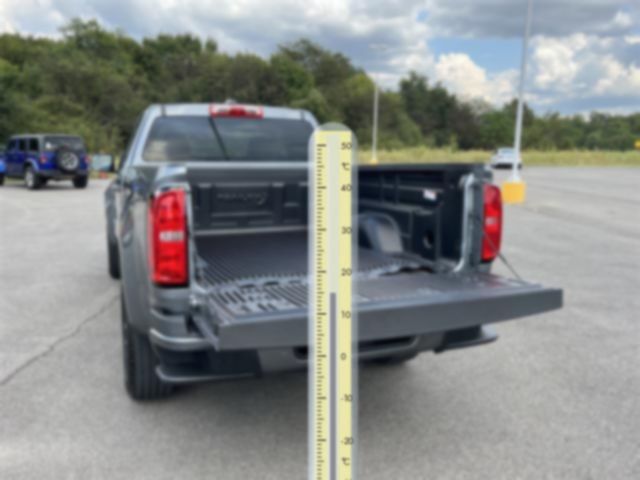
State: 15 (°C)
